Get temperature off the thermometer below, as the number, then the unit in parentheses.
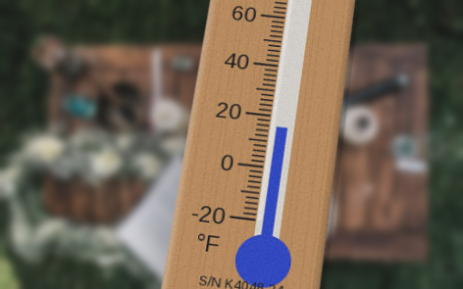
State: 16 (°F)
